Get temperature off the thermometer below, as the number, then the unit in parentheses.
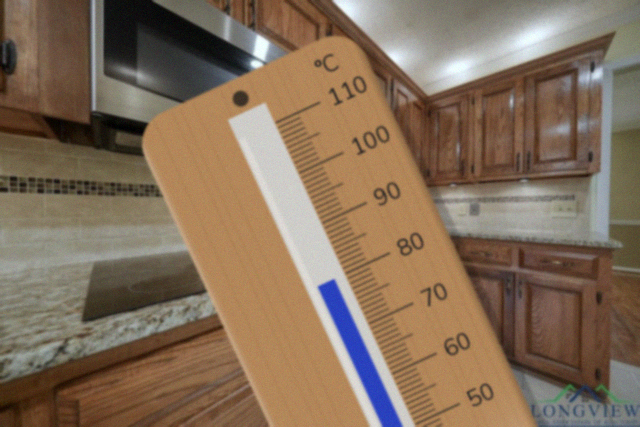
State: 80 (°C)
